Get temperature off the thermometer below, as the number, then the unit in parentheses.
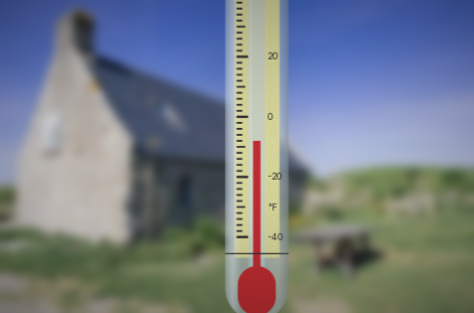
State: -8 (°F)
